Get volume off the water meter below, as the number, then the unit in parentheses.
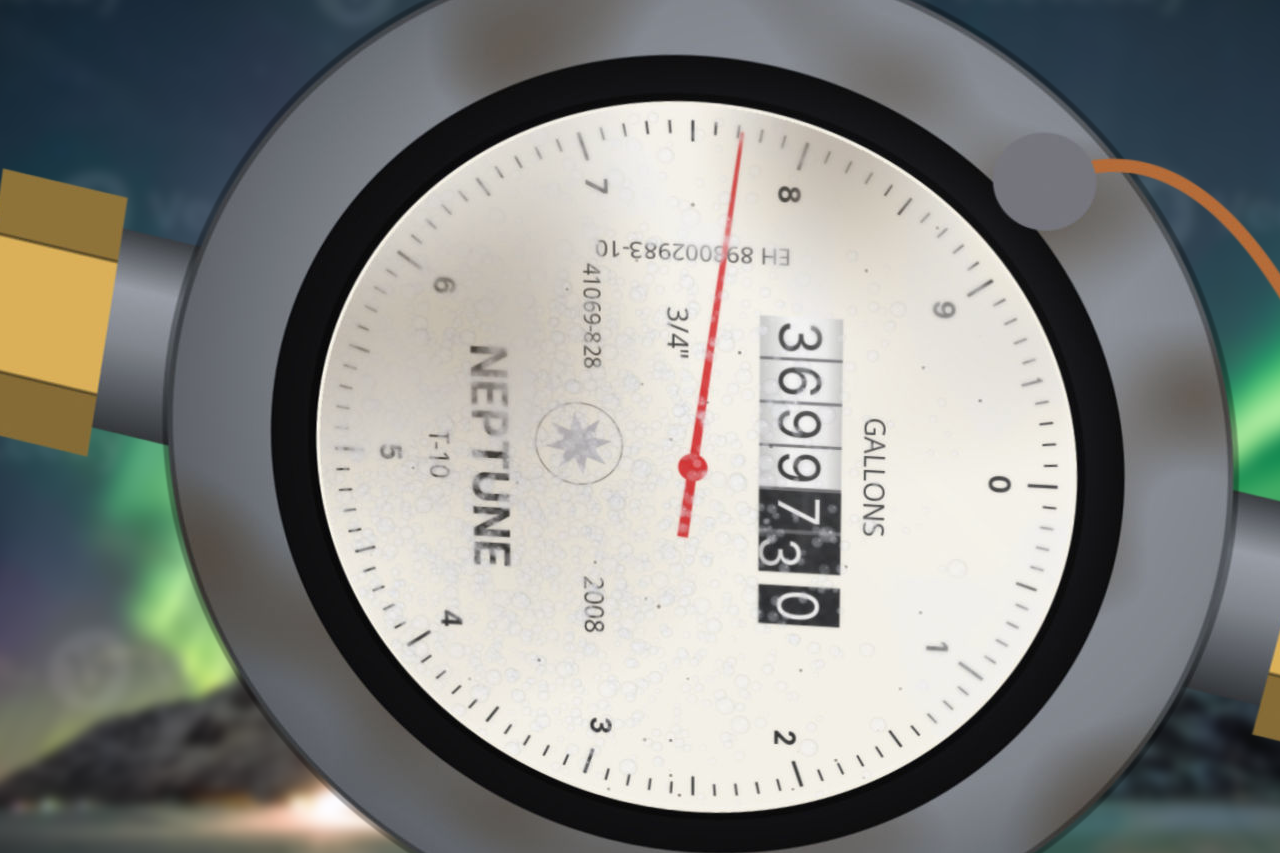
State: 3699727.7 (gal)
